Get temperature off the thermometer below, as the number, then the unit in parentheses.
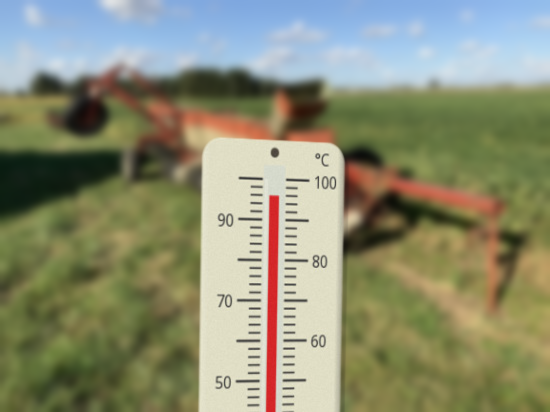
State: 96 (°C)
